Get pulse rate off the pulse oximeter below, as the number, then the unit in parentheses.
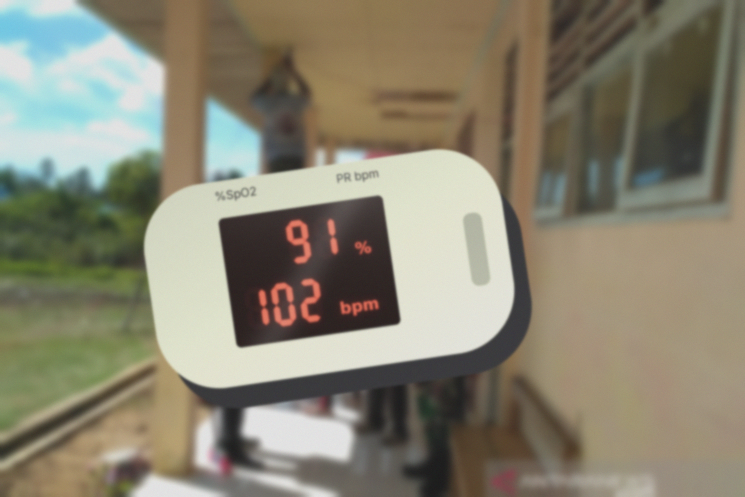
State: 102 (bpm)
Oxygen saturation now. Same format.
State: 91 (%)
